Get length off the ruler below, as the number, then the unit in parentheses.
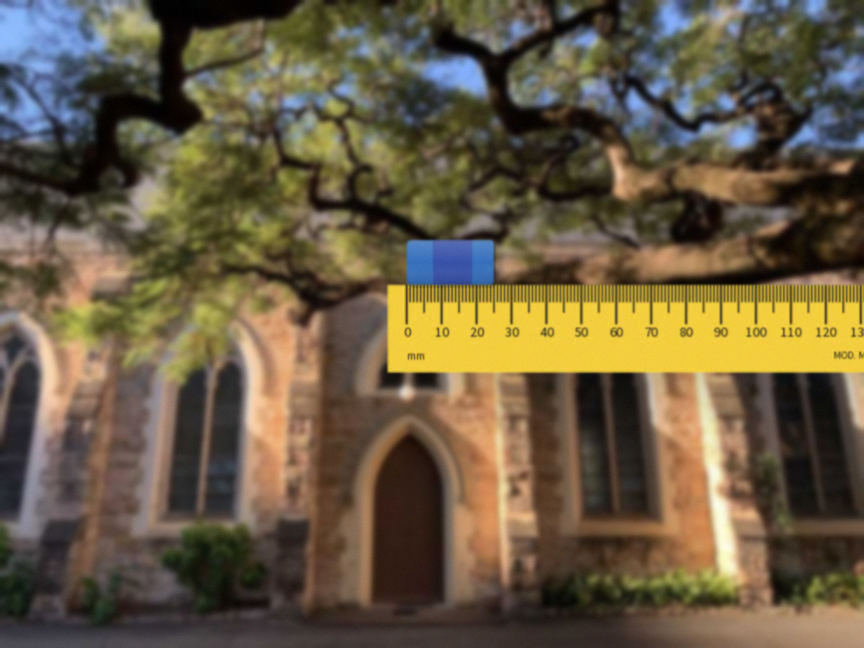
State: 25 (mm)
